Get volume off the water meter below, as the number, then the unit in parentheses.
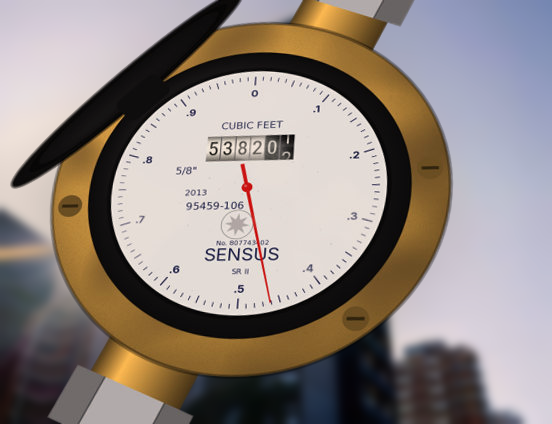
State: 538201.46 (ft³)
